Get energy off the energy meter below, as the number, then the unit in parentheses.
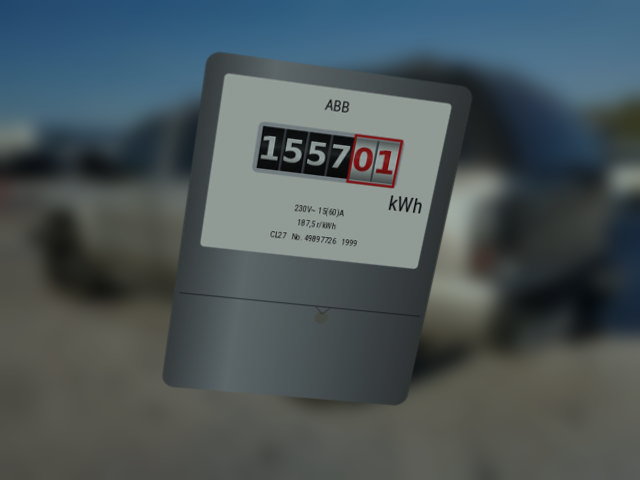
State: 1557.01 (kWh)
